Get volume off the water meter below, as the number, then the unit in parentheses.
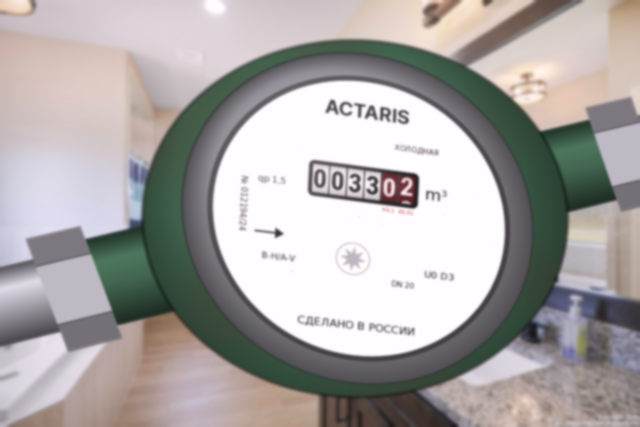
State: 33.02 (m³)
